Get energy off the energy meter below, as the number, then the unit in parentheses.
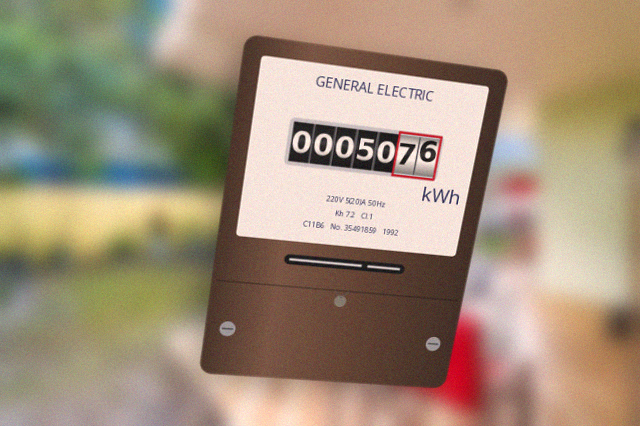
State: 50.76 (kWh)
